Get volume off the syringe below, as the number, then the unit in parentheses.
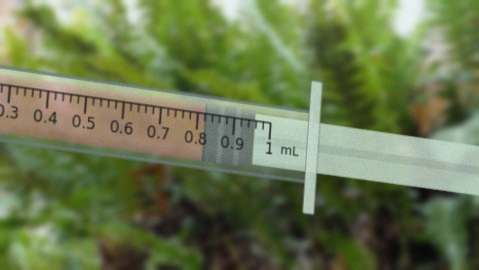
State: 0.82 (mL)
